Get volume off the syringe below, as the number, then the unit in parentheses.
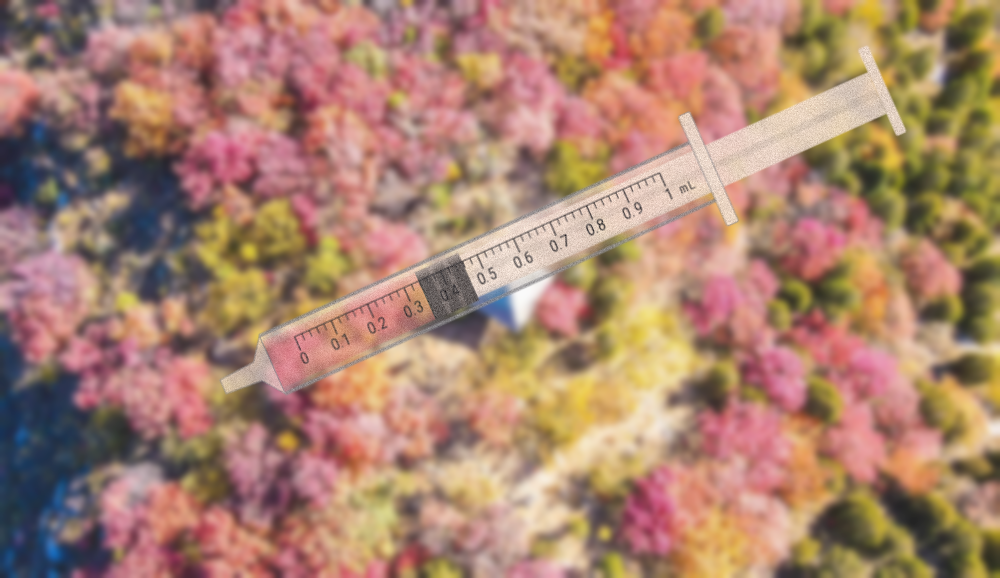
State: 0.34 (mL)
